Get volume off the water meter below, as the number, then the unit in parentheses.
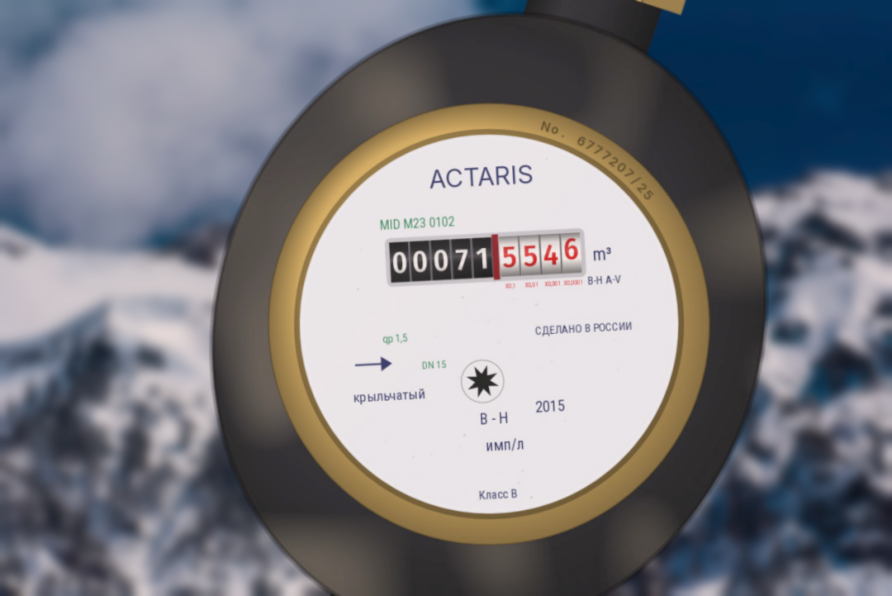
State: 71.5546 (m³)
